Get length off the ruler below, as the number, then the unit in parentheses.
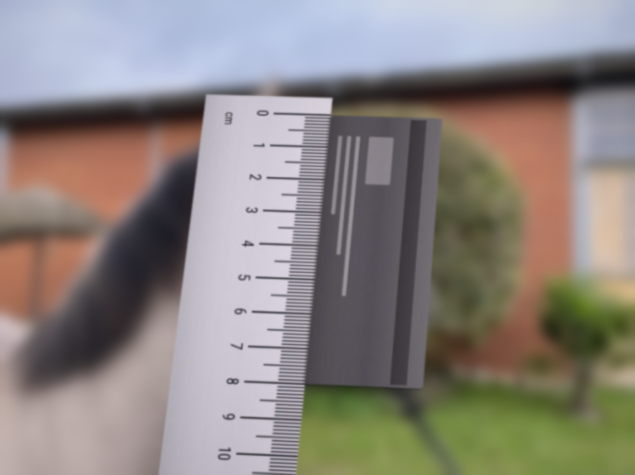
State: 8 (cm)
